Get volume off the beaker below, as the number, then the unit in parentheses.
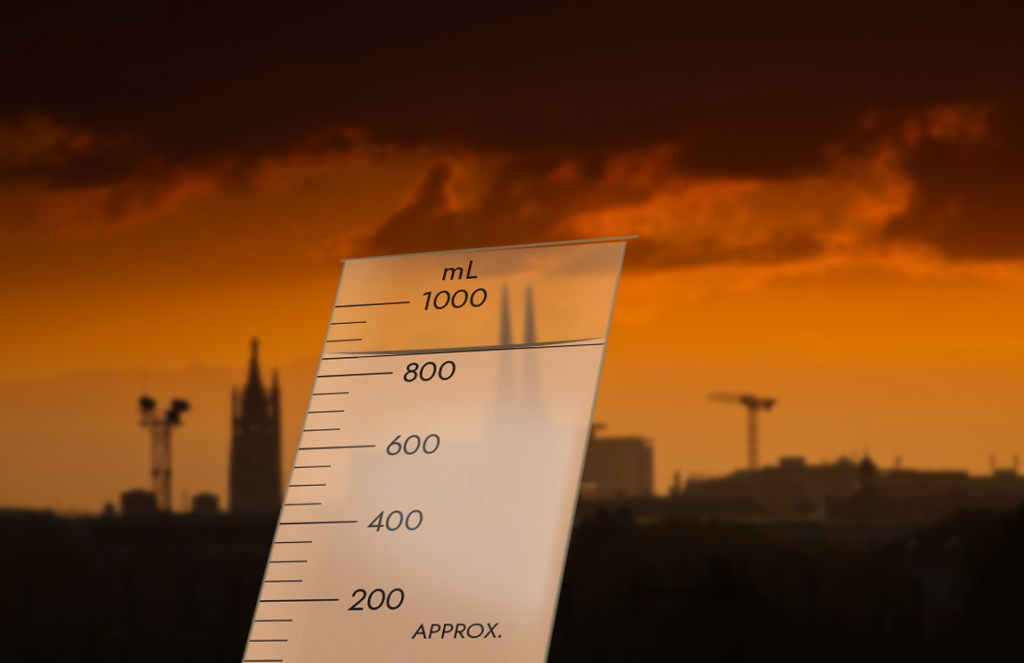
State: 850 (mL)
